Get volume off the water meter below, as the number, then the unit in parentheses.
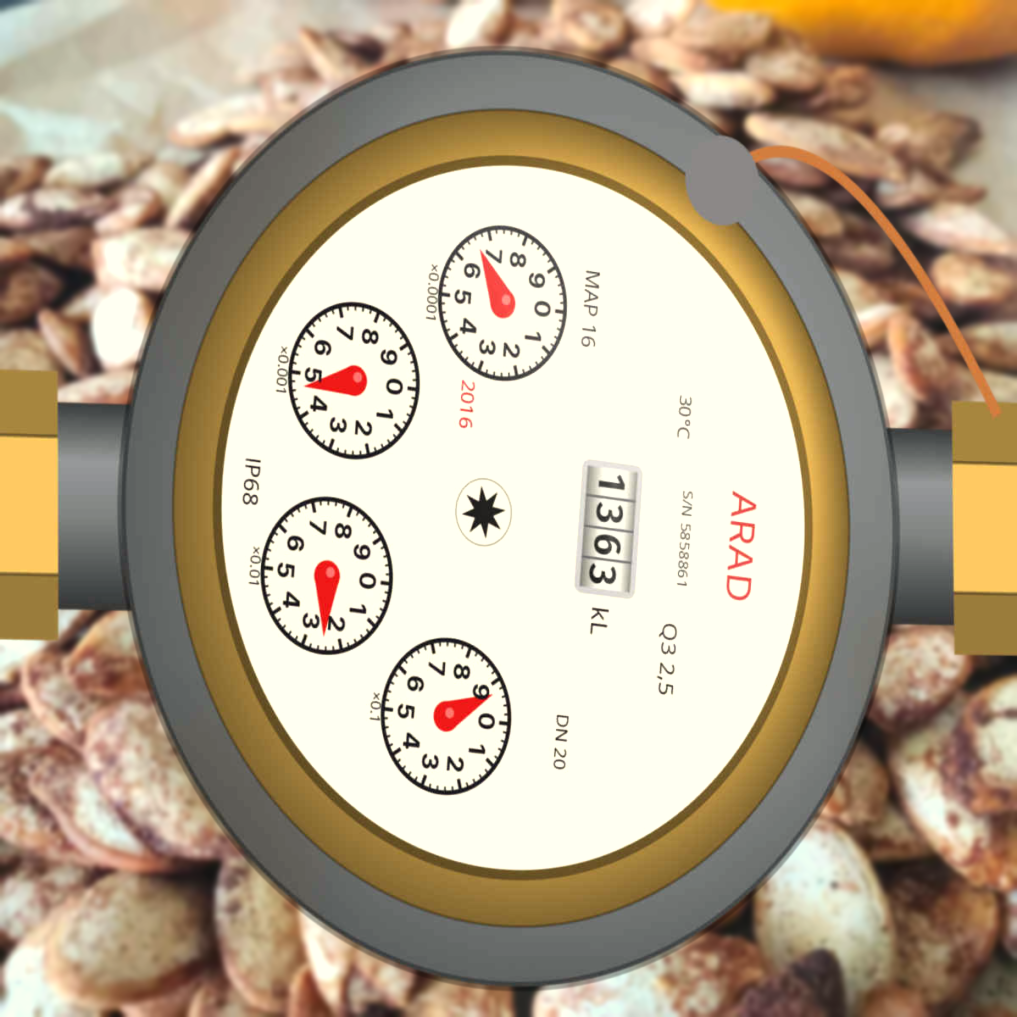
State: 1362.9246 (kL)
